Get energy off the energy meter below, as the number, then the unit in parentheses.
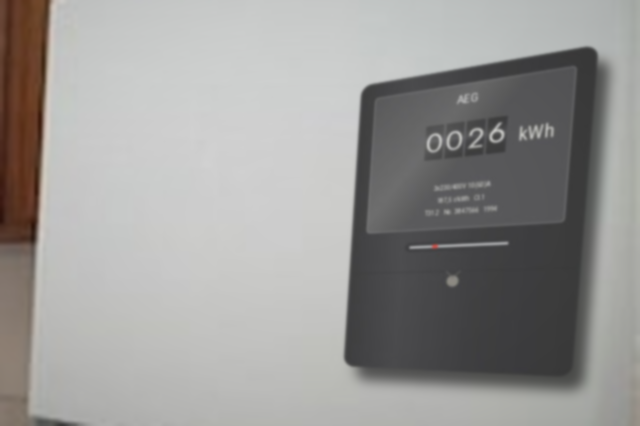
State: 26 (kWh)
